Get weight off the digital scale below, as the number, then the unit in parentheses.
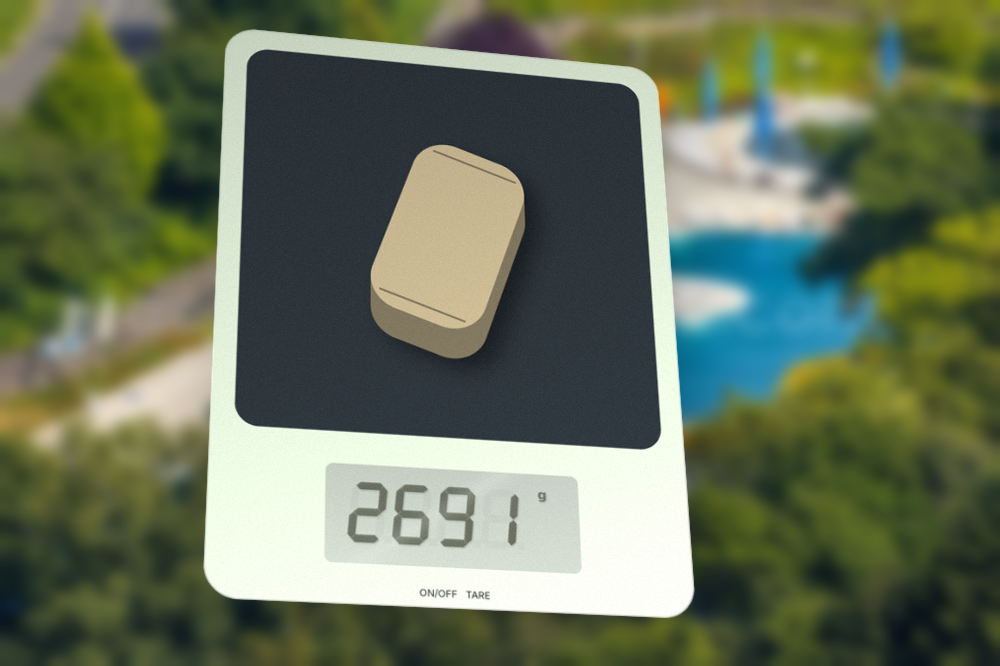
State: 2691 (g)
